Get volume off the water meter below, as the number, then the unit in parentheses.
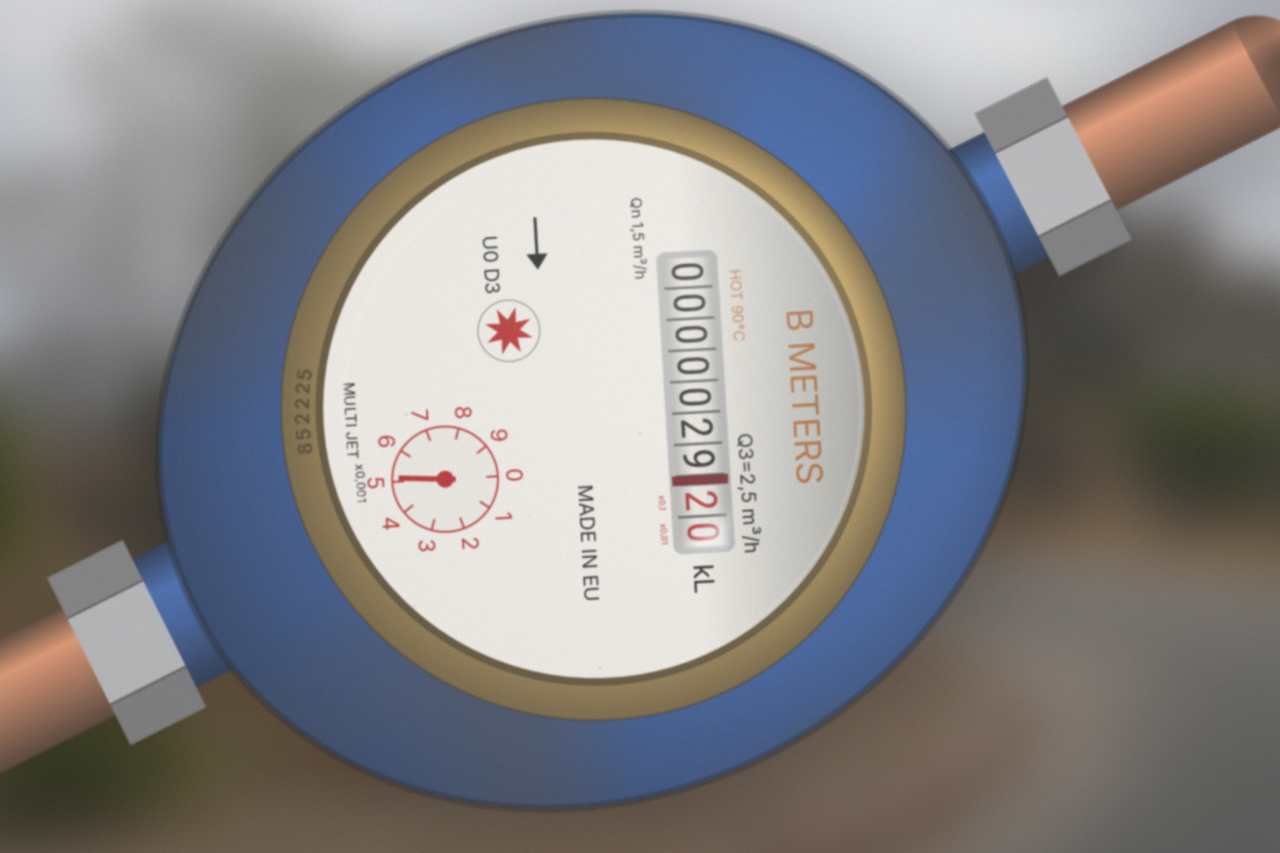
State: 29.205 (kL)
